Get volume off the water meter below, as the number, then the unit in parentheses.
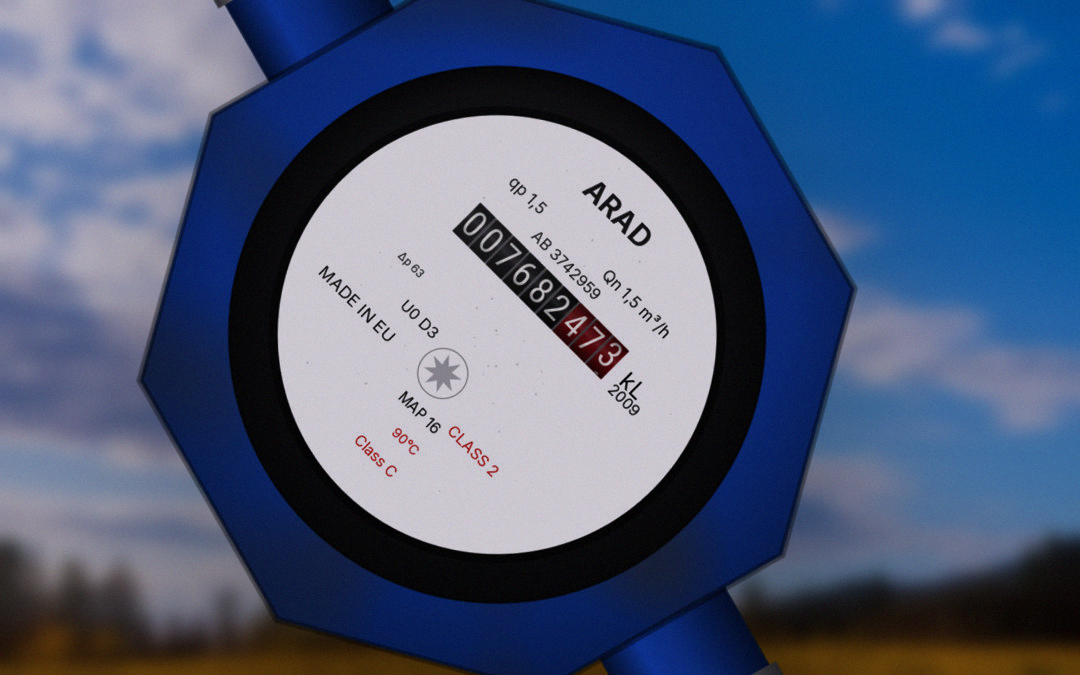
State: 7682.473 (kL)
